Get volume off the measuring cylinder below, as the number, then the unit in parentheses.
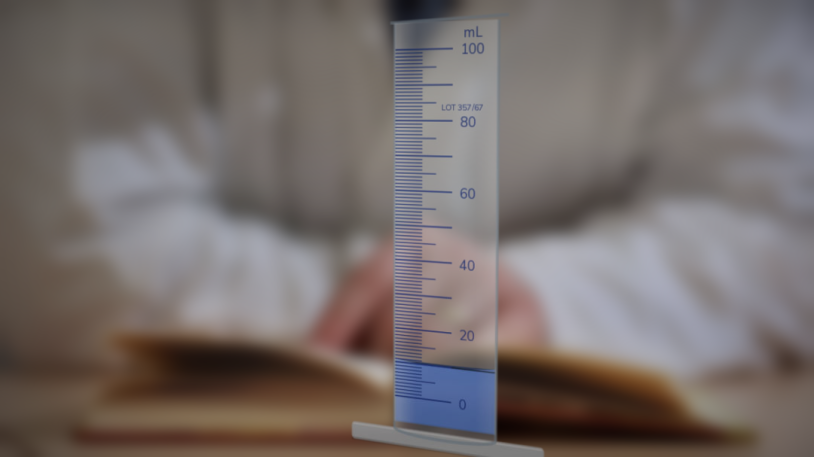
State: 10 (mL)
